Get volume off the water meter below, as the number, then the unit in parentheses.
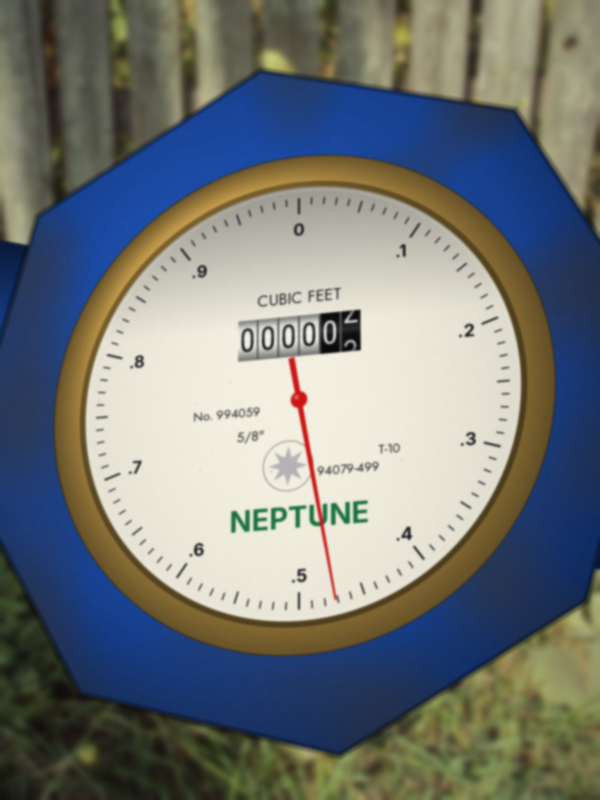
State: 2.47 (ft³)
